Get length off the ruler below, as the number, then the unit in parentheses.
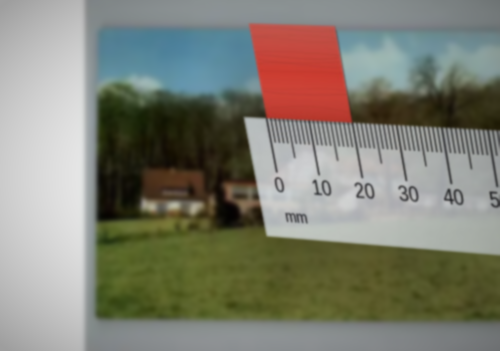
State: 20 (mm)
